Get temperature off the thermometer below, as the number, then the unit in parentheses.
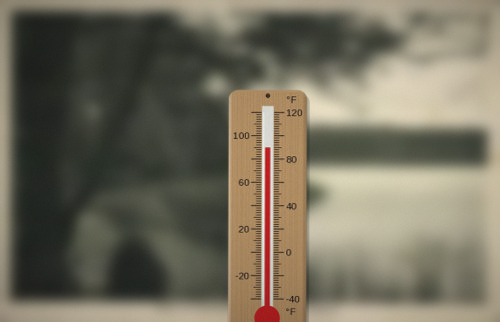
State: 90 (°F)
